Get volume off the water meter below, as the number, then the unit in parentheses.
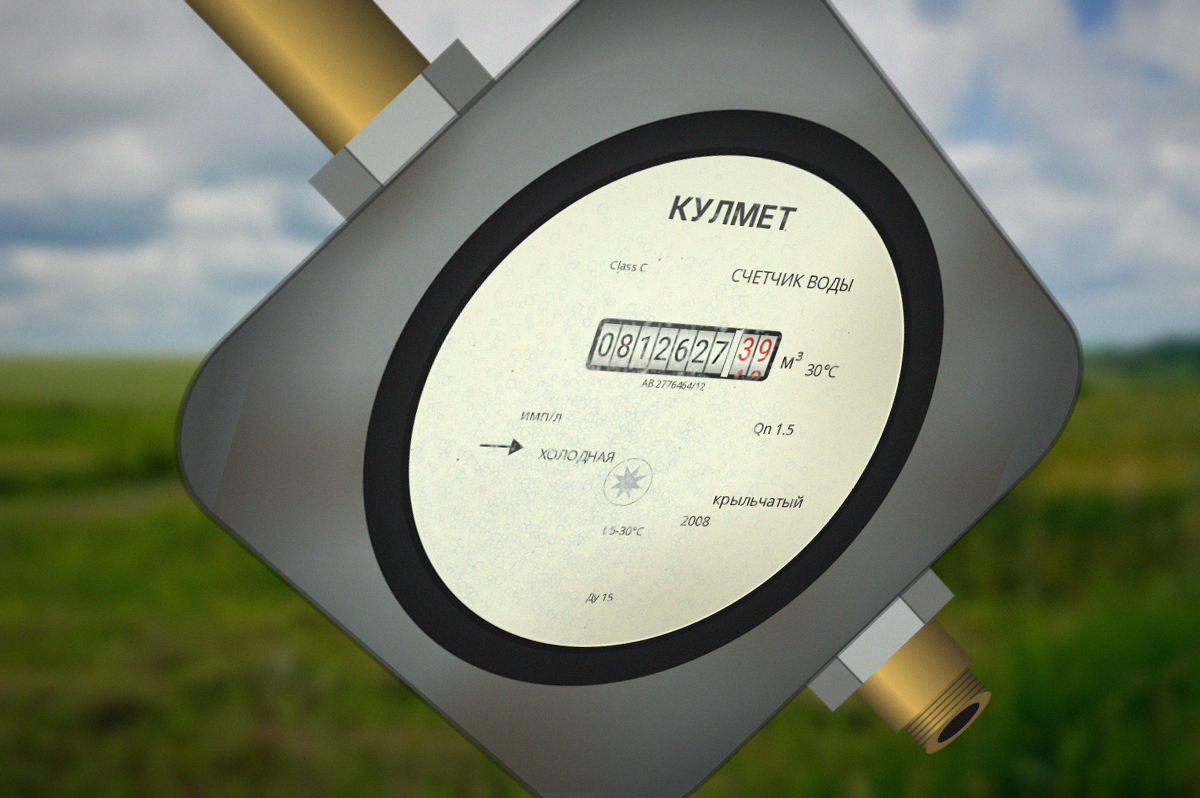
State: 812627.39 (m³)
